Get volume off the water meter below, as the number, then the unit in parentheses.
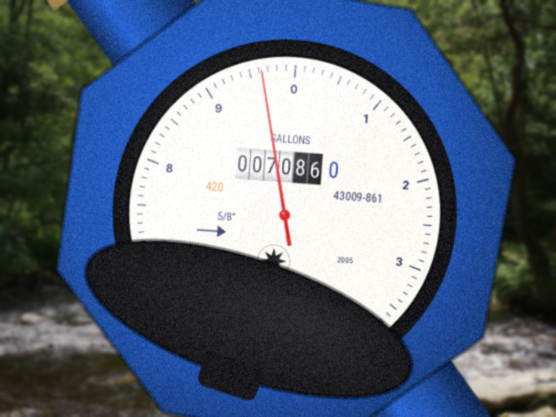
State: 70859.6 (gal)
